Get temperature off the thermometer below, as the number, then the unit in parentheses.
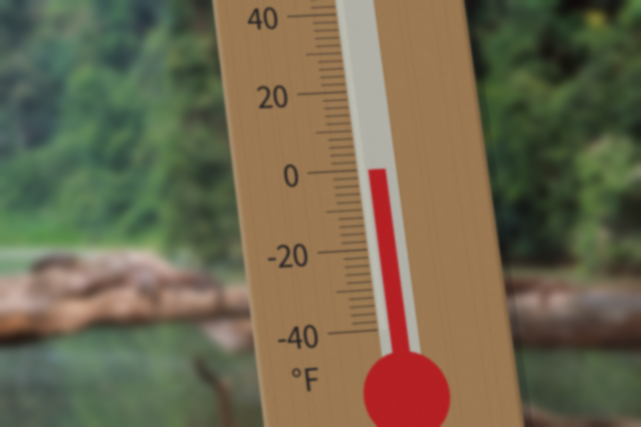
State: 0 (°F)
